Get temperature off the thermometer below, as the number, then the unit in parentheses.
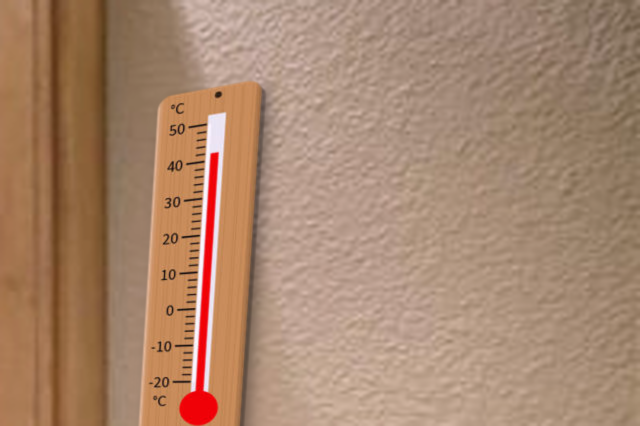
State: 42 (°C)
